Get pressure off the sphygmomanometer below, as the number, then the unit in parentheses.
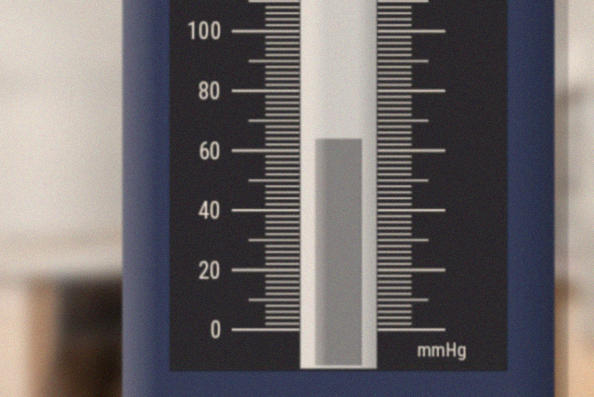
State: 64 (mmHg)
